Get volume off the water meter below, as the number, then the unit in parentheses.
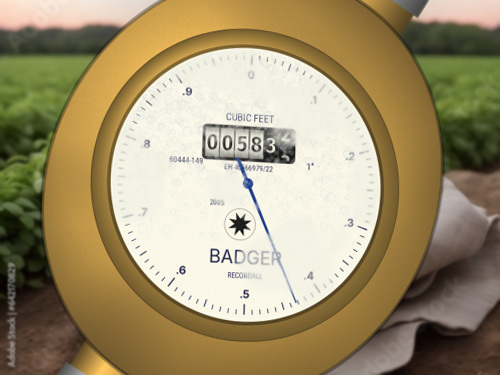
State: 5832.43 (ft³)
